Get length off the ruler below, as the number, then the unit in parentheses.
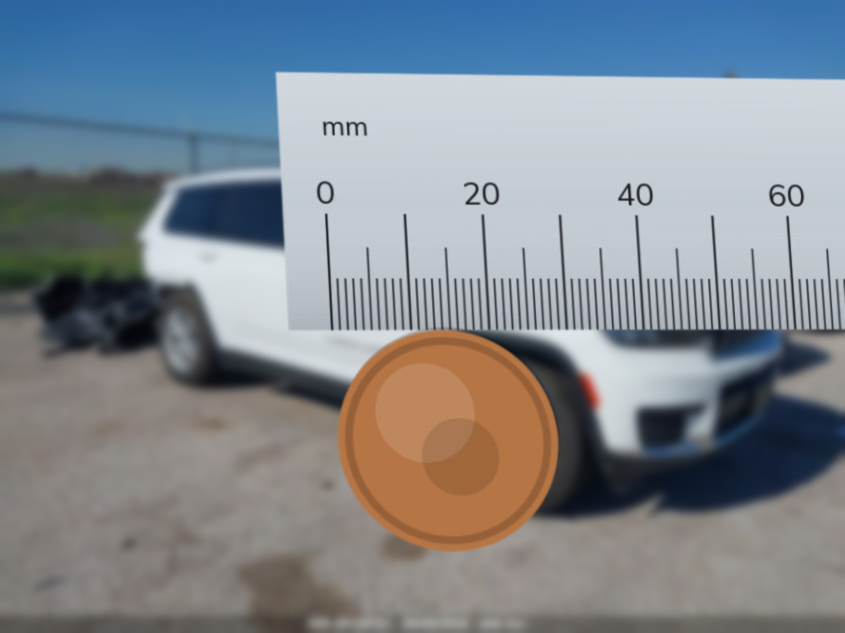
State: 28 (mm)
